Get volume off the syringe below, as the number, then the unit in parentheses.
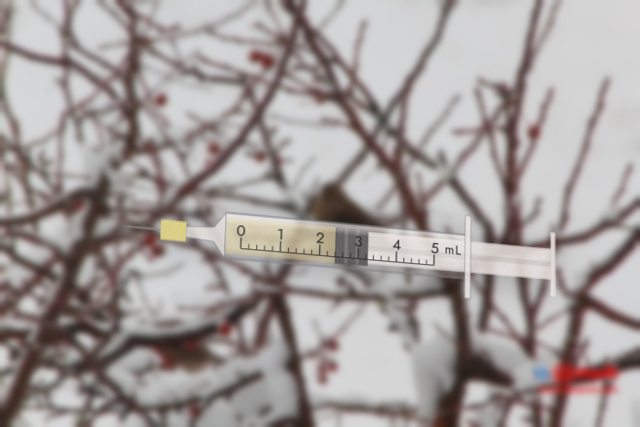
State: 2.4 (mL)
